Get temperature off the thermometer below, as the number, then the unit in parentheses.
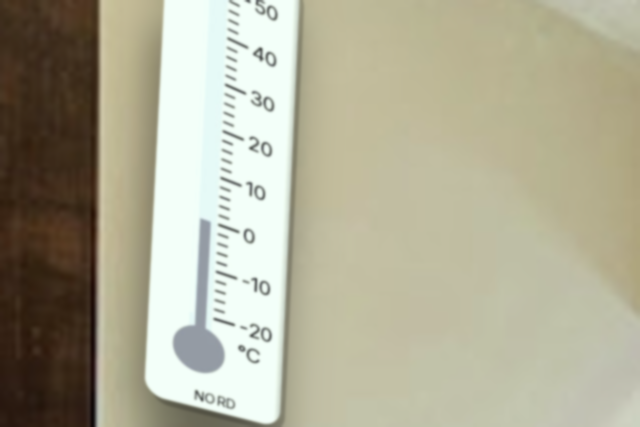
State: 0 (°C)
